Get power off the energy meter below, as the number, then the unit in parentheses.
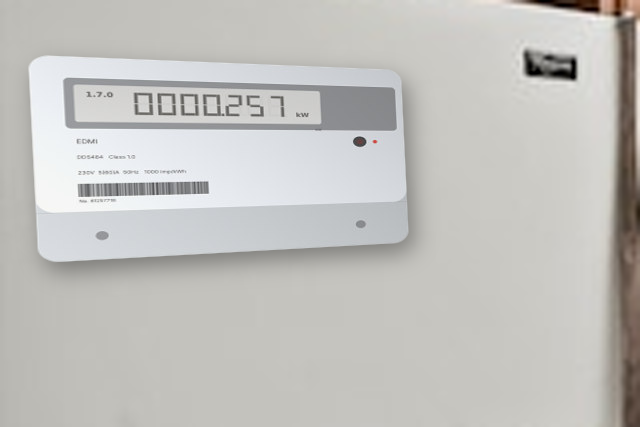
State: 0.257 (kW)
